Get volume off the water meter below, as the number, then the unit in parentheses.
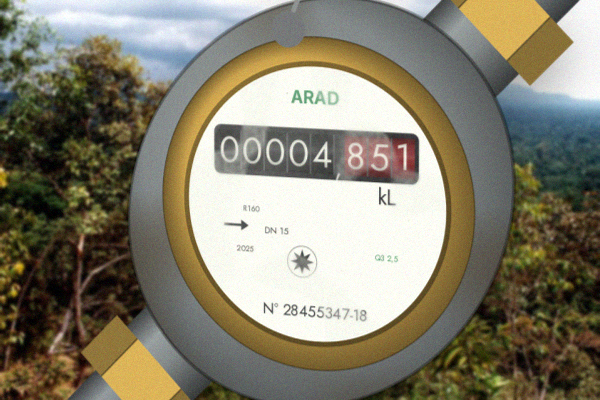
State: 4.851 (kL)
